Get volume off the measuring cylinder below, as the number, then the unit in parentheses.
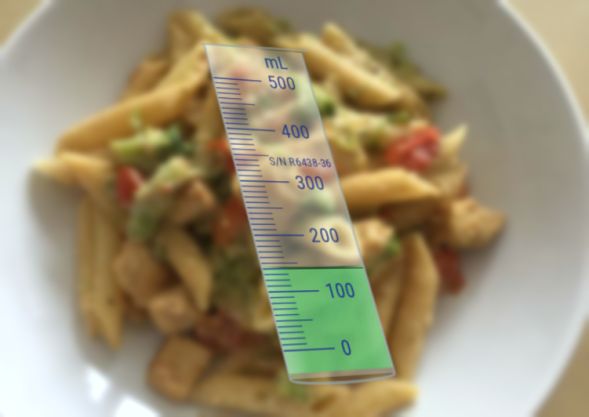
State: 140 (mL)
